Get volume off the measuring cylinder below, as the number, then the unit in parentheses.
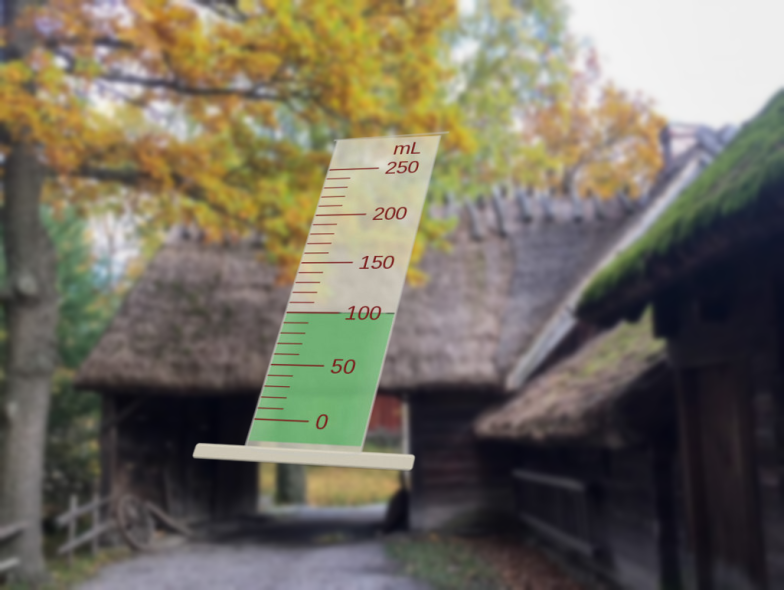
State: 100 (mL)
